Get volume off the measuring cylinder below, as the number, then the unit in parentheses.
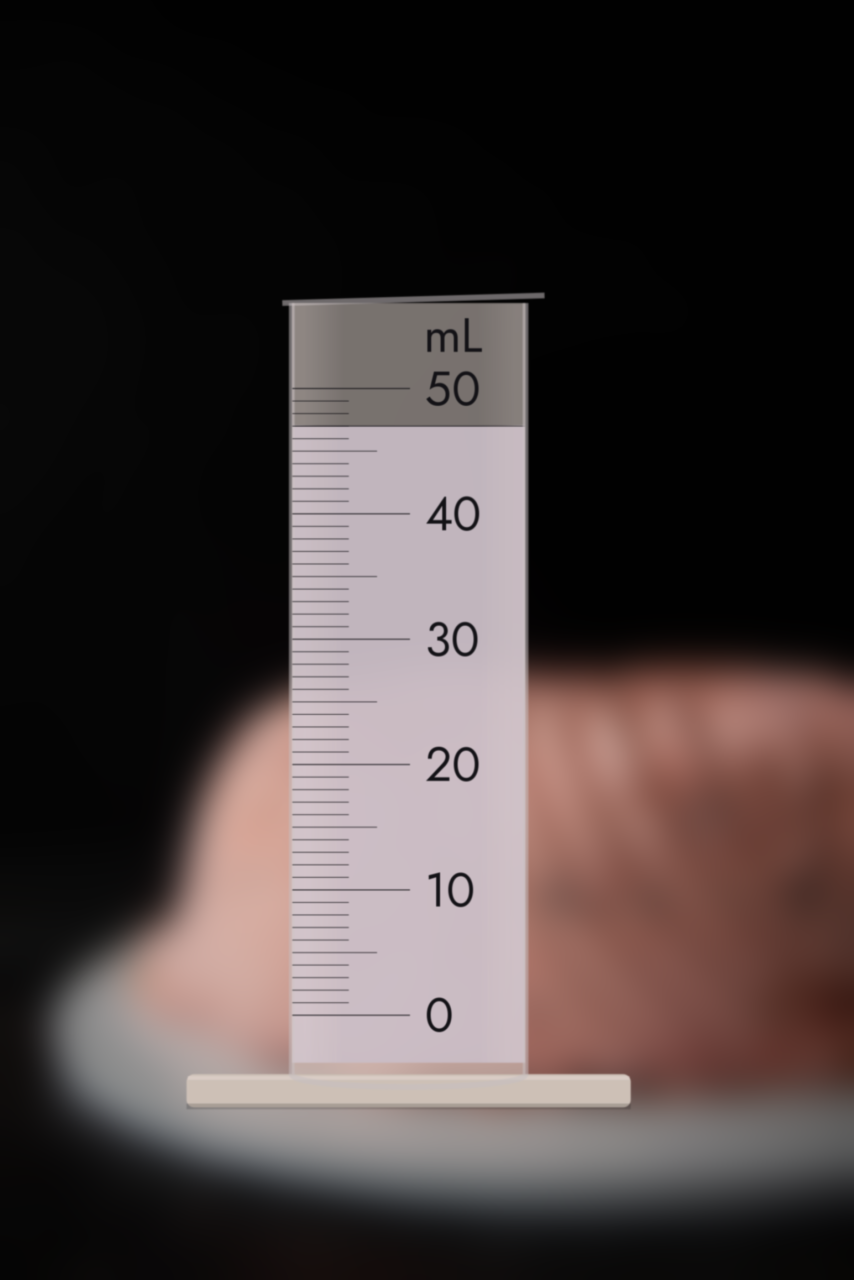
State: 47 (mL)
